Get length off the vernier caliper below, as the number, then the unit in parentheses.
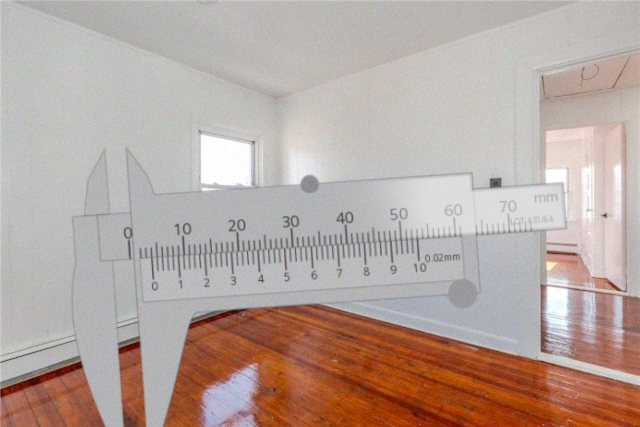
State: 4.0 (mm)
